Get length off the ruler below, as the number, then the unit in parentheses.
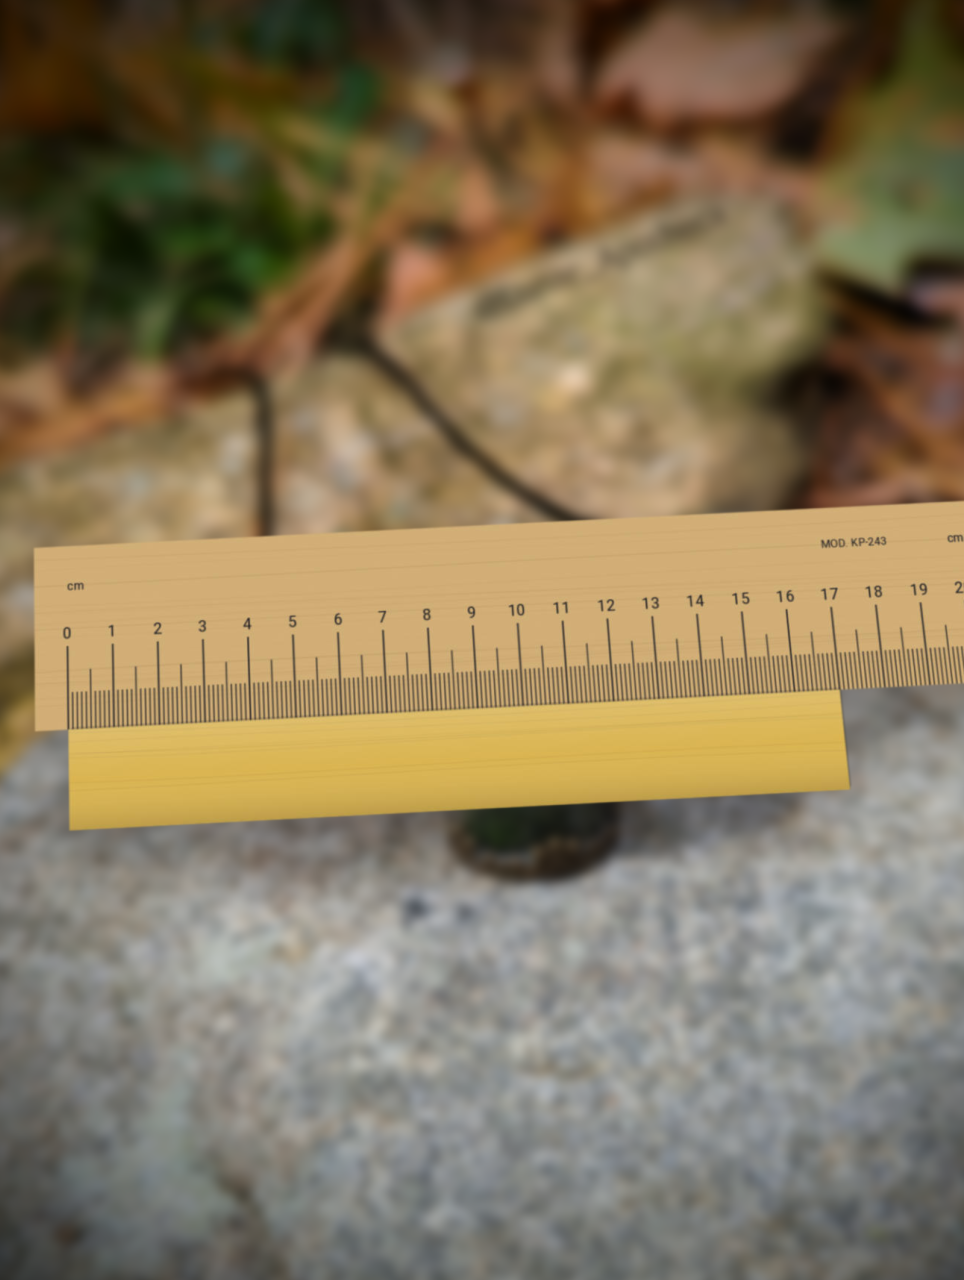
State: 17 (cm)
